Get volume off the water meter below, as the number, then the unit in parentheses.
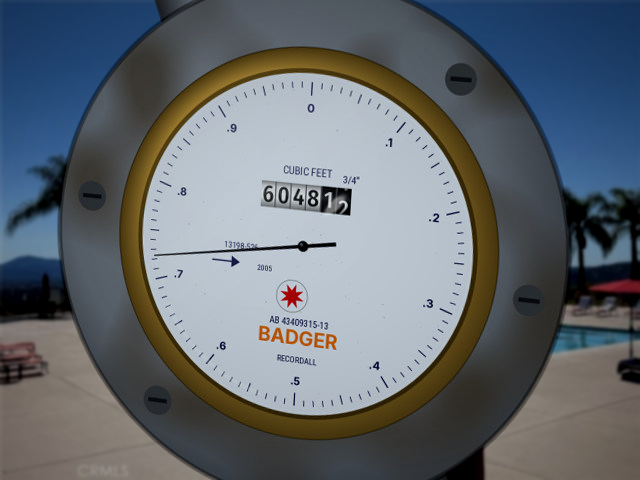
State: 604811.72 (ft³)
